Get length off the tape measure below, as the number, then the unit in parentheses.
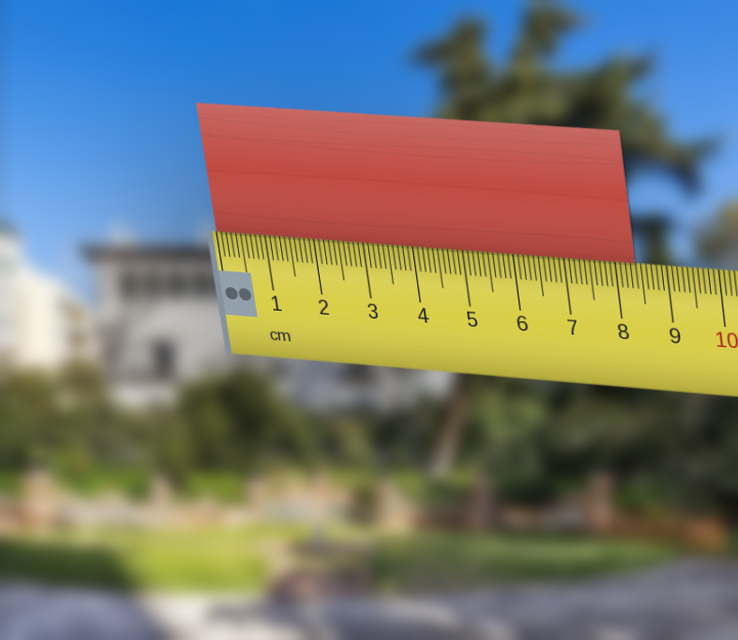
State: 8.4 (cm)
